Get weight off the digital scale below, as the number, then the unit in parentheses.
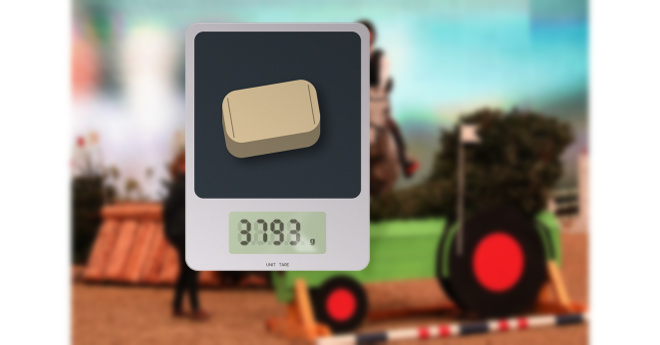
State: 3793 (g)
